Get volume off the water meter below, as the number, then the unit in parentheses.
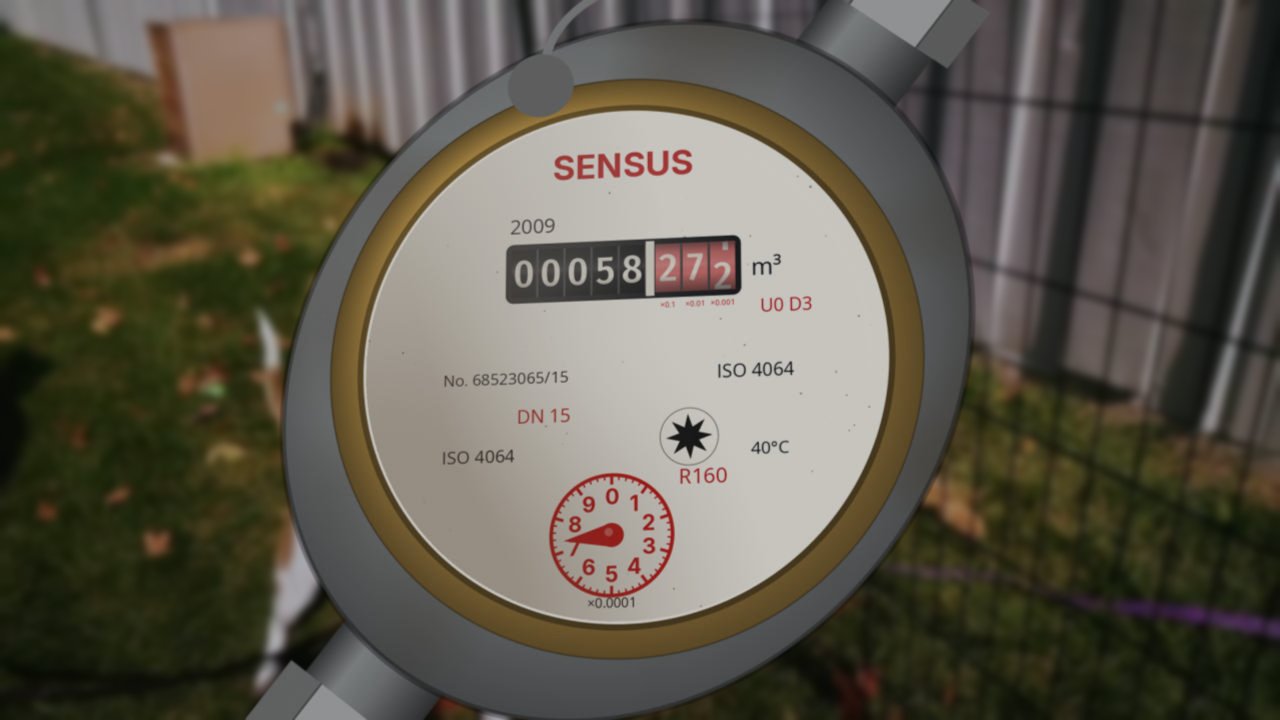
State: 58.2717 (m³)
